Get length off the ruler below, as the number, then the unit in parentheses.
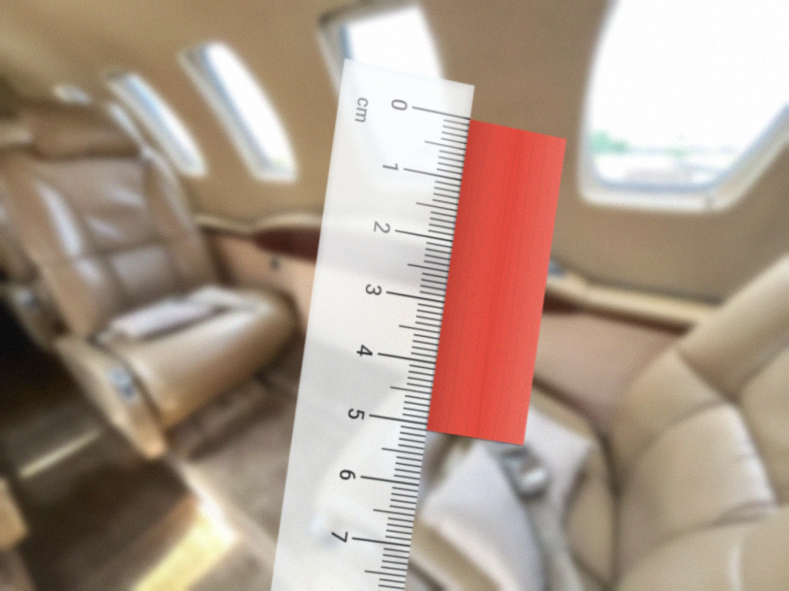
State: 5.1 (cm)
